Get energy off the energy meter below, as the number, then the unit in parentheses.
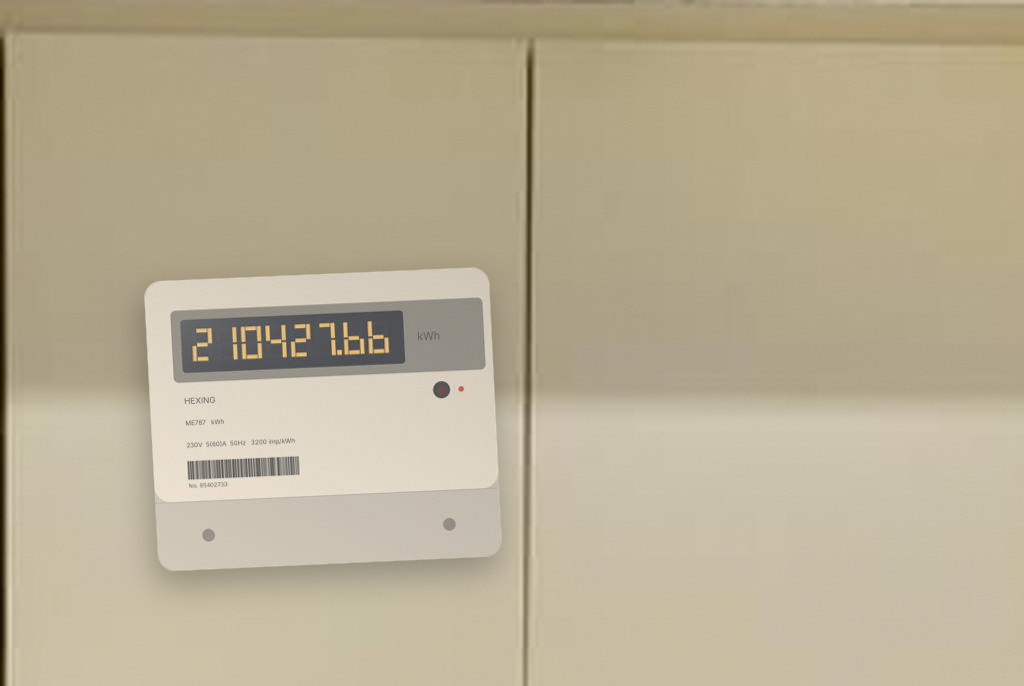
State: 210427.66 (kWh)
